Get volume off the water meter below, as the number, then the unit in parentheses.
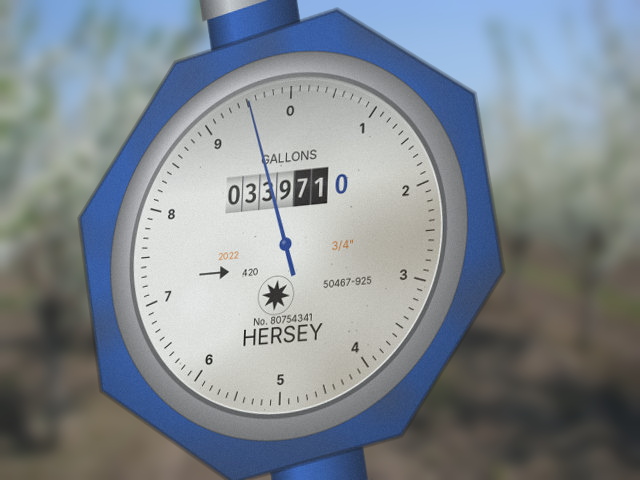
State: 339709.5 (gal)
